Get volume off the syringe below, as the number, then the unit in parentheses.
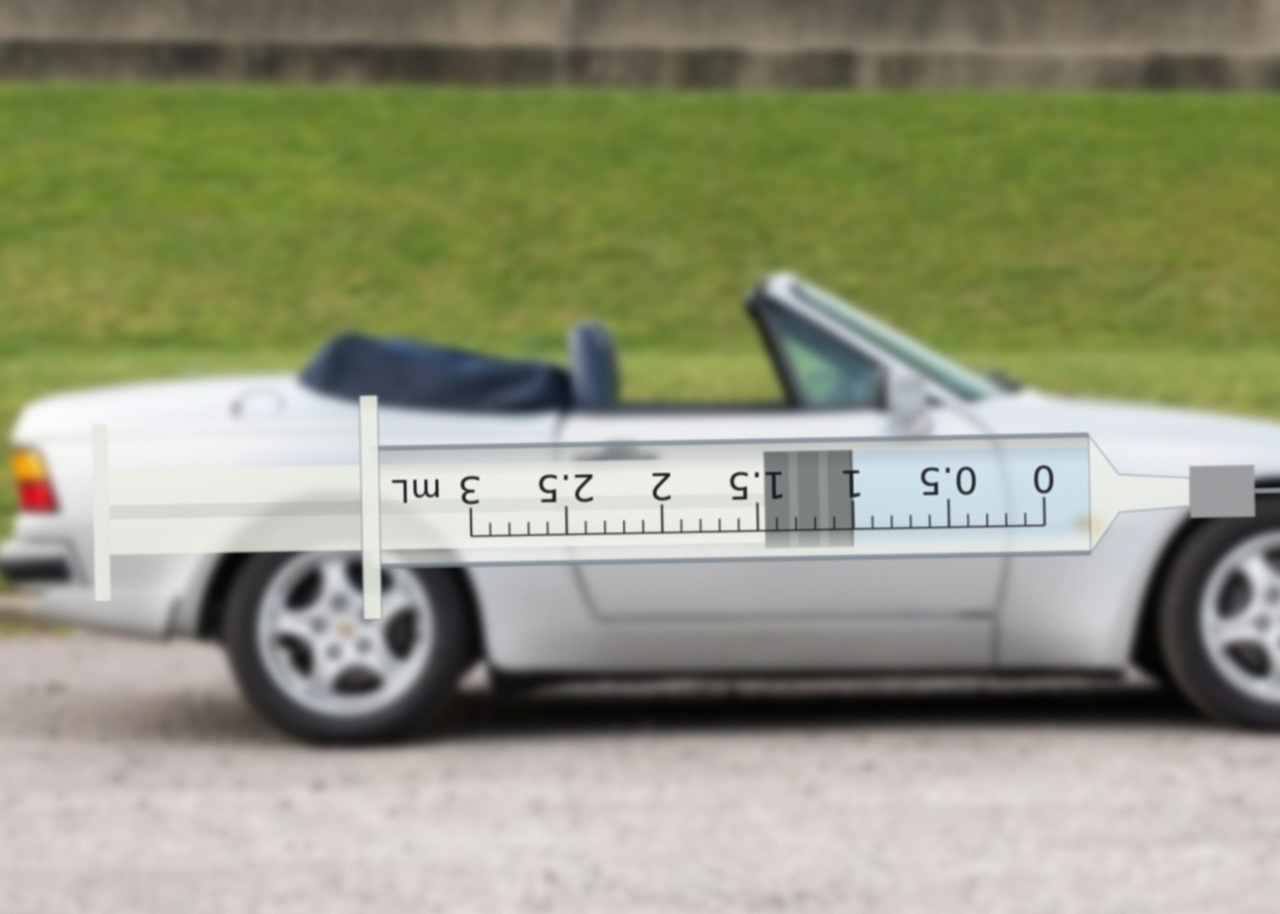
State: 1 (mL)
